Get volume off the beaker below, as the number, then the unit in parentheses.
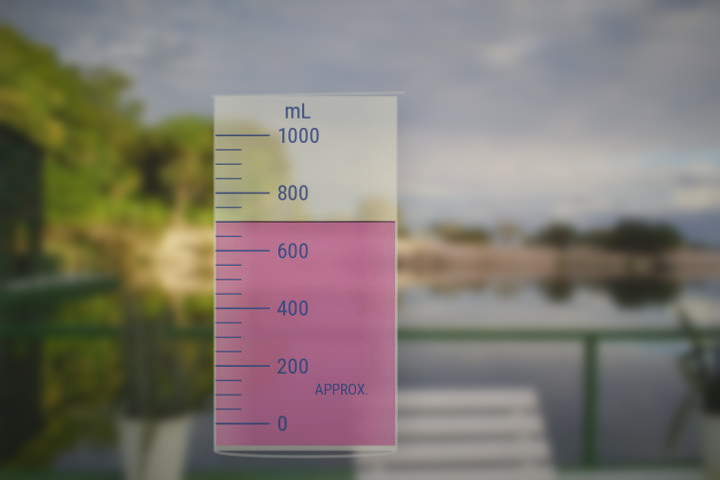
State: 700 (mL)
